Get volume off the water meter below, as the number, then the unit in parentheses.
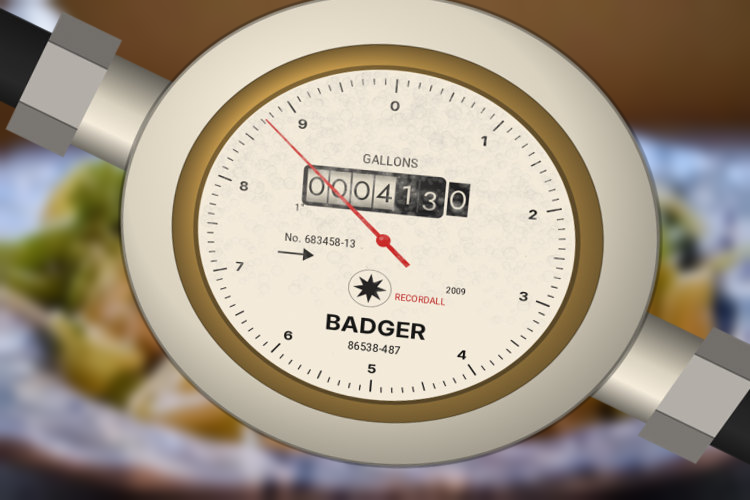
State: 4128.7 (gal)
